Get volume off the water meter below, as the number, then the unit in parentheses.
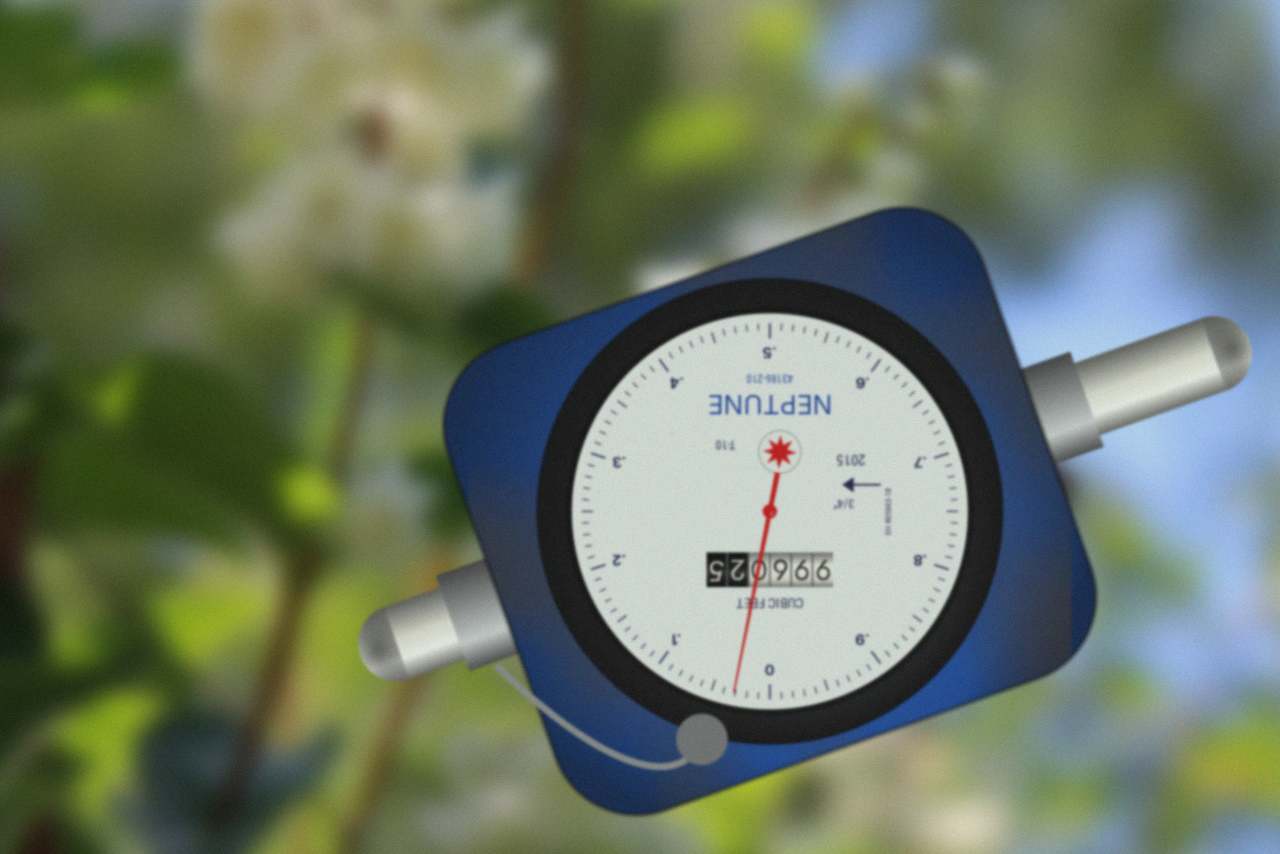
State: 996025.03 (ft³)
